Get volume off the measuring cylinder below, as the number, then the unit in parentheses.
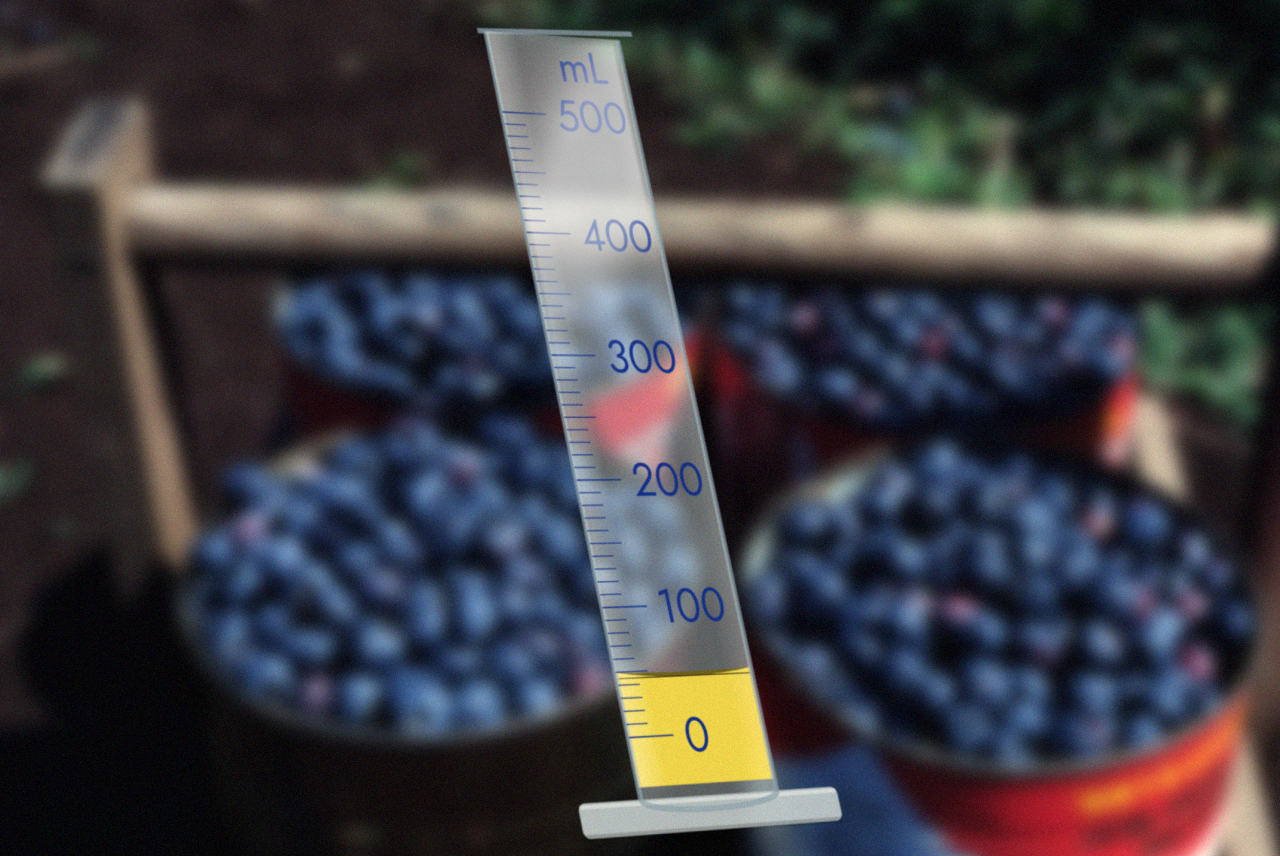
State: 45 (mL)
